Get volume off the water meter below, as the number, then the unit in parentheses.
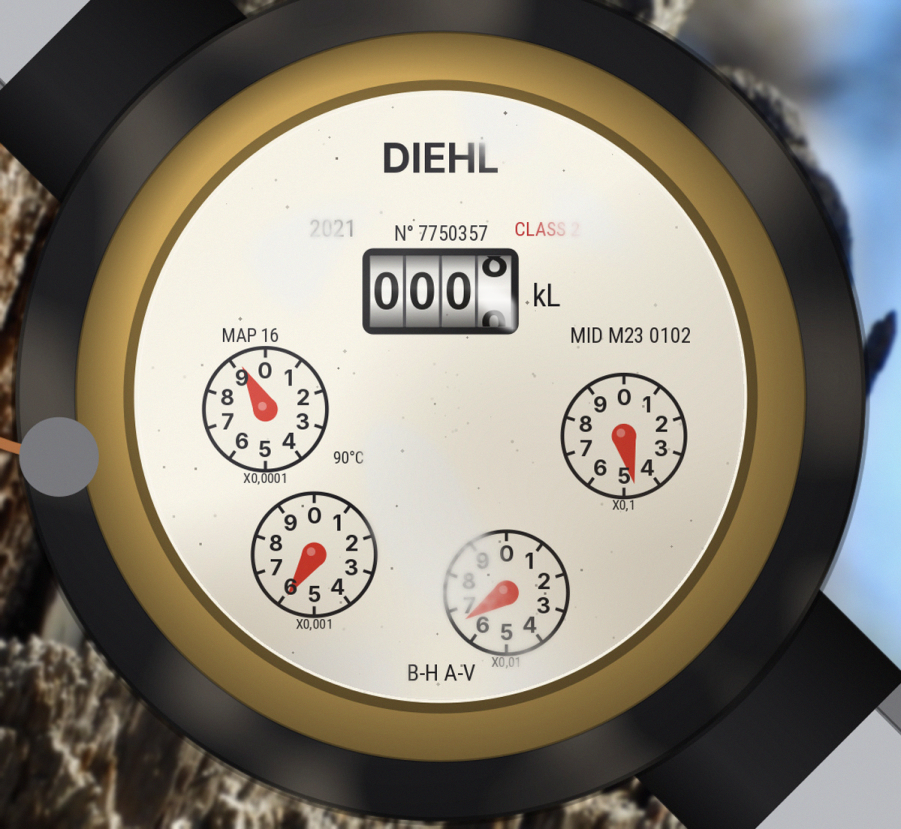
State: 8.4659 (kL)
